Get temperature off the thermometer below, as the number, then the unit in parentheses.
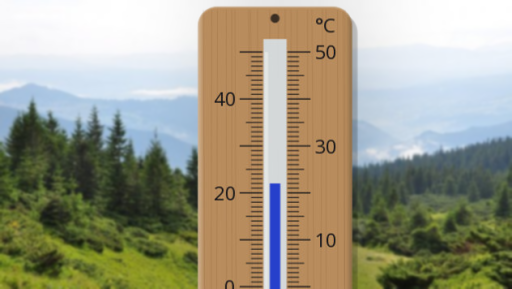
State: 22 (°C)
